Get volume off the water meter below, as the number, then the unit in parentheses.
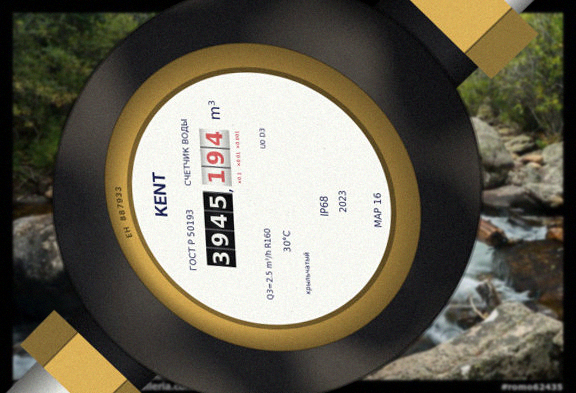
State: 3945.194 (m³)
